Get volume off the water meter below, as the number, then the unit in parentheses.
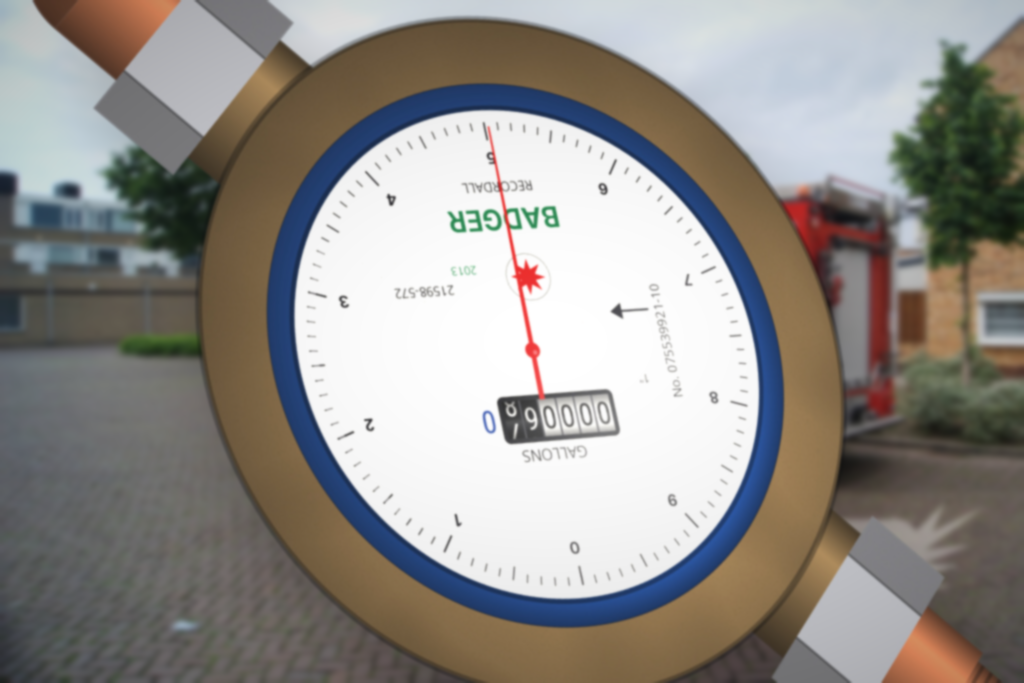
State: 675.0 (gal)
